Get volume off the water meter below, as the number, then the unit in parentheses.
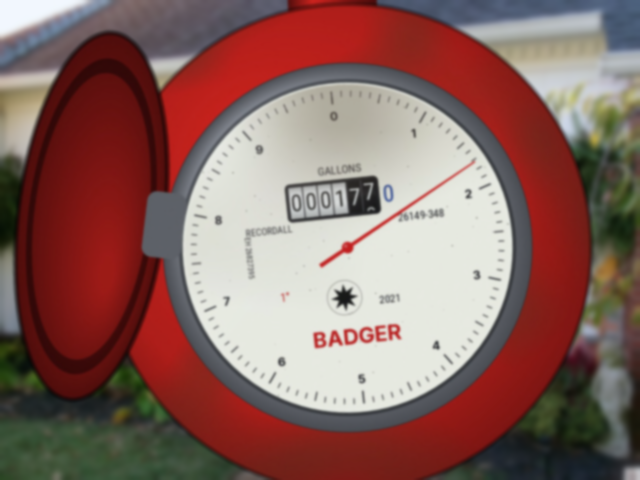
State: 1771.7 (gal)
